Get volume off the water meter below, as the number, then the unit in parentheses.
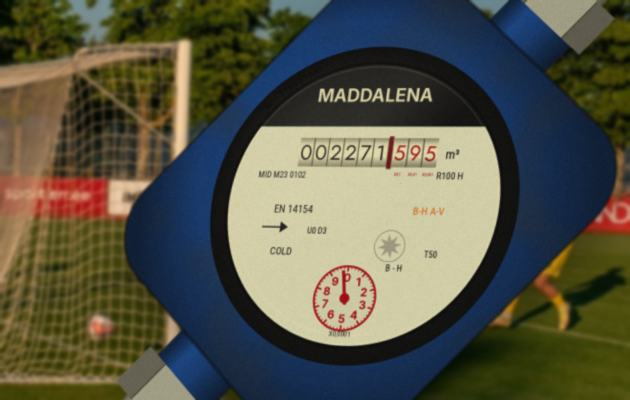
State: 2271.5949 (m³)
